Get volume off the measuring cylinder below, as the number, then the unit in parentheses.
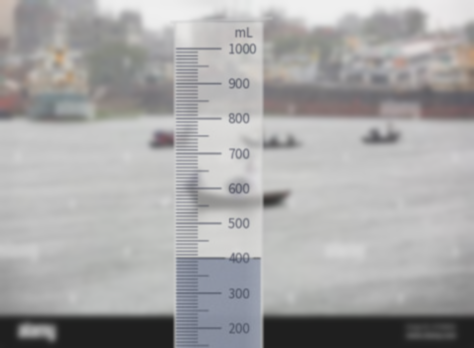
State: 400 (mL)
